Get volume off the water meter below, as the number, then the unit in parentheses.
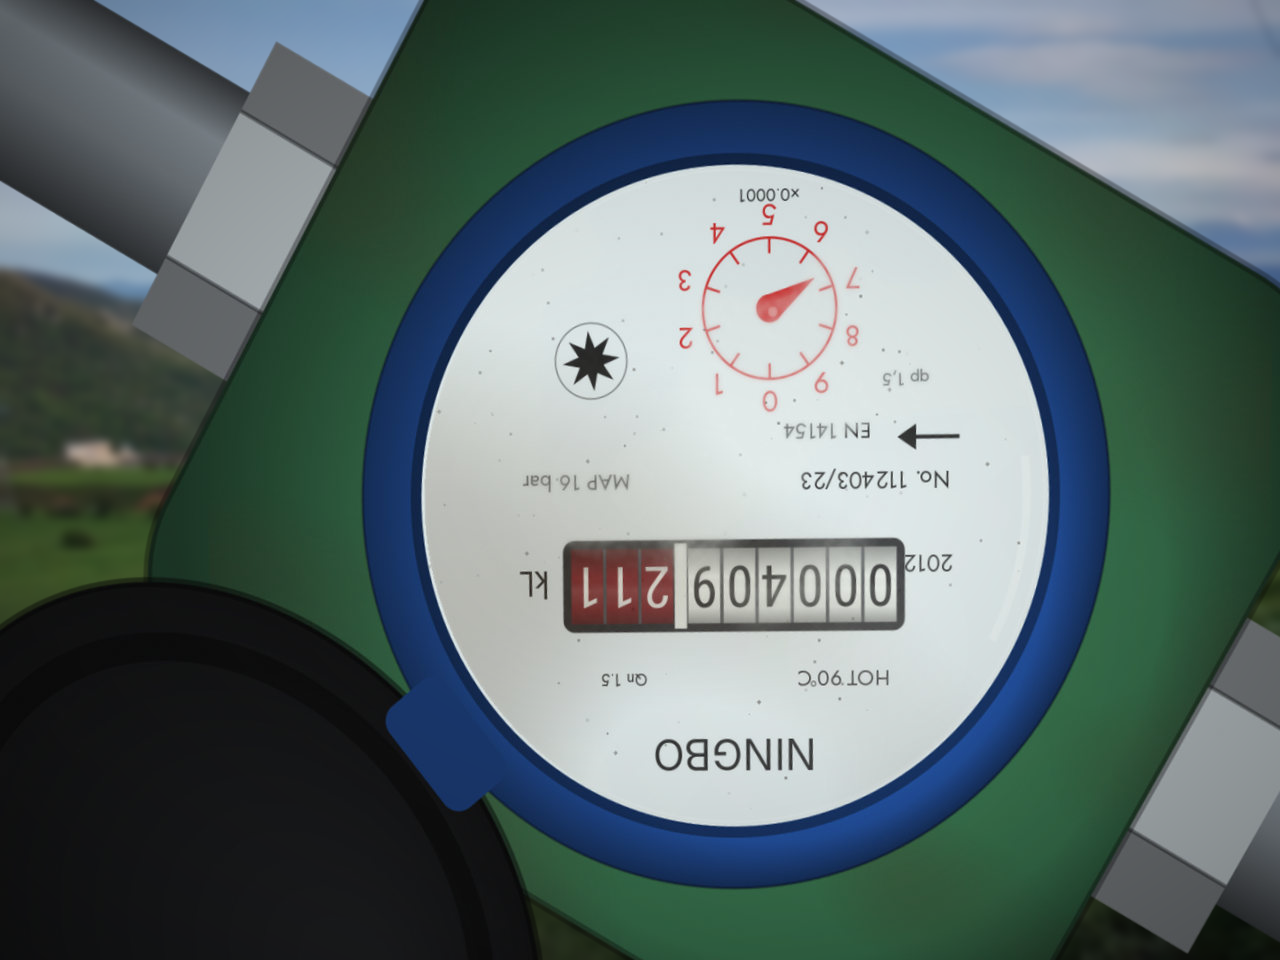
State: 409.2116 (kL)
